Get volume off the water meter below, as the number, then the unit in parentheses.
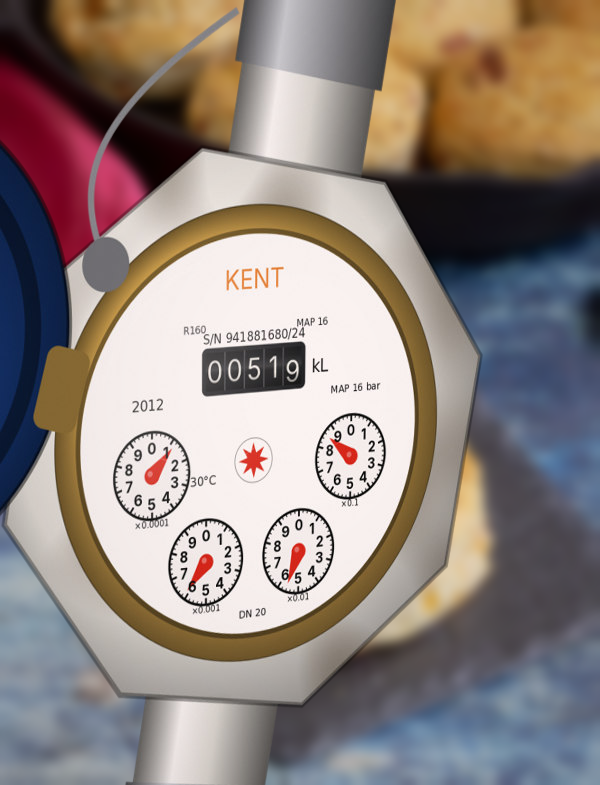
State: 518.8561 (kL)
